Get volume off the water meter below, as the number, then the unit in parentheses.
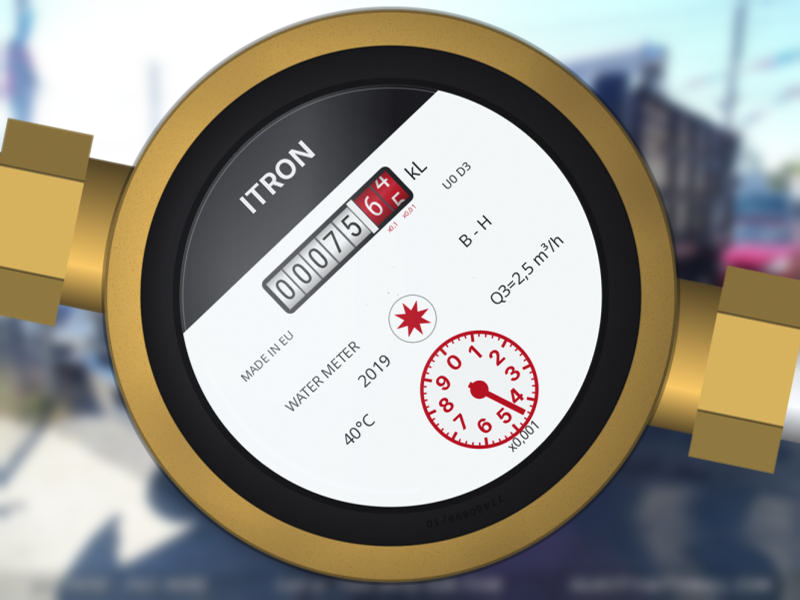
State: 75.644 (kL)
